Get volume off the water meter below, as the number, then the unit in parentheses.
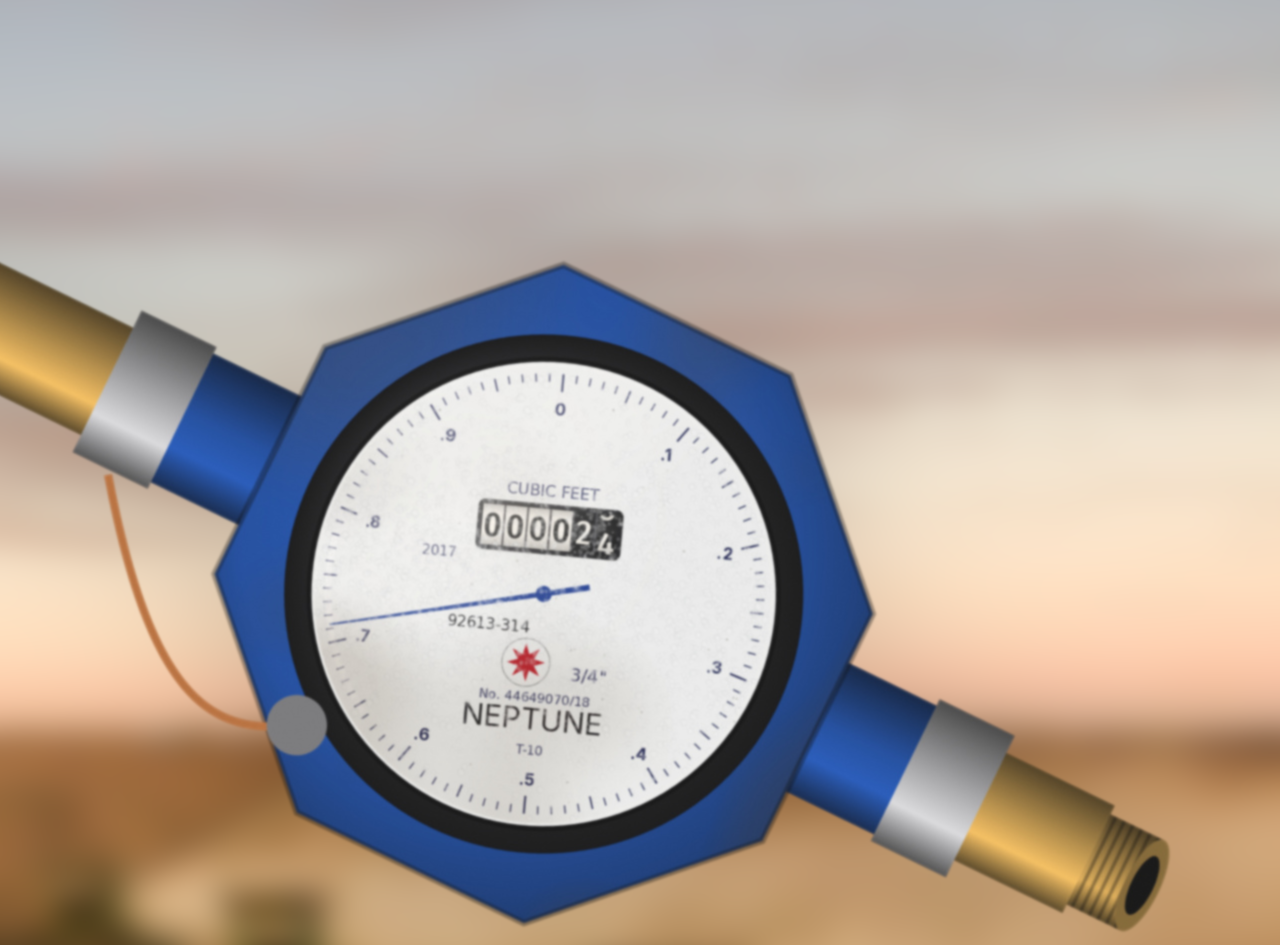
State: 23.71 (ft³)
